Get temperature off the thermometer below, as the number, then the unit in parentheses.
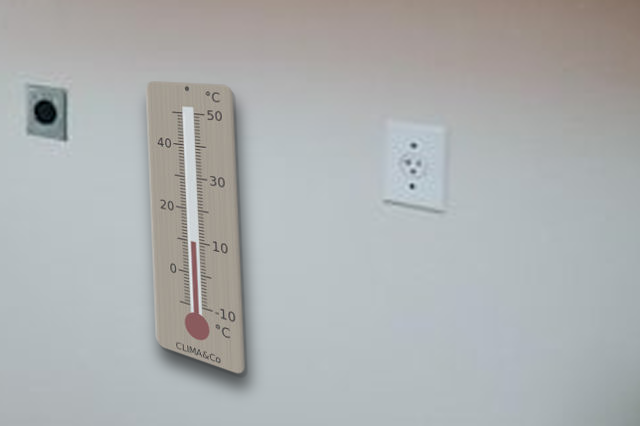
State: 10 (°C)
